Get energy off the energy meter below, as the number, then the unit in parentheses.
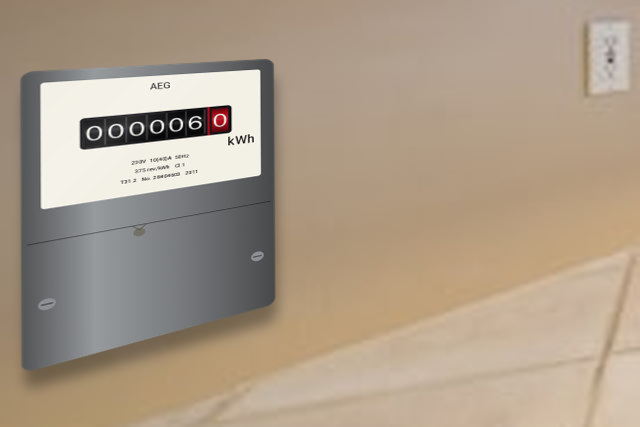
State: 6.0 (kWh)
